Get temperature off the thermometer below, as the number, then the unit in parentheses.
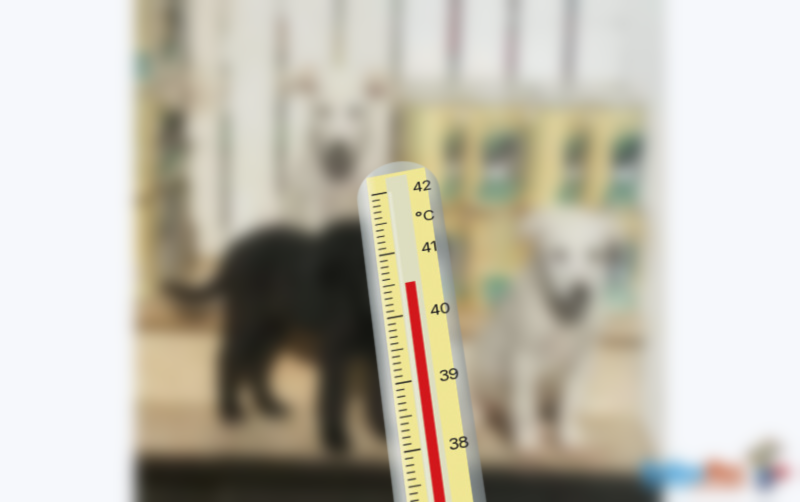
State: 40.5 (°C)
